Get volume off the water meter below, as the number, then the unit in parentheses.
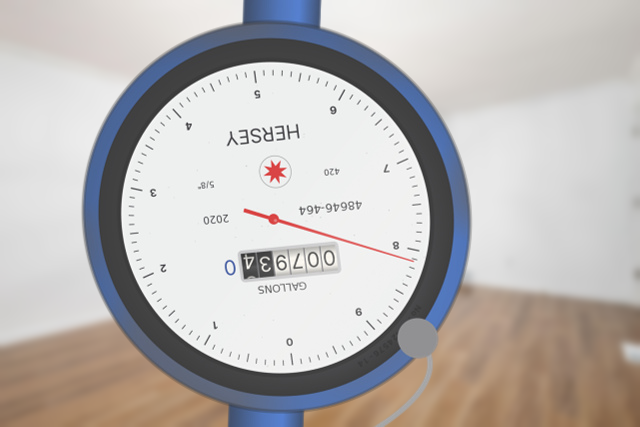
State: 79338.1 (gal)
